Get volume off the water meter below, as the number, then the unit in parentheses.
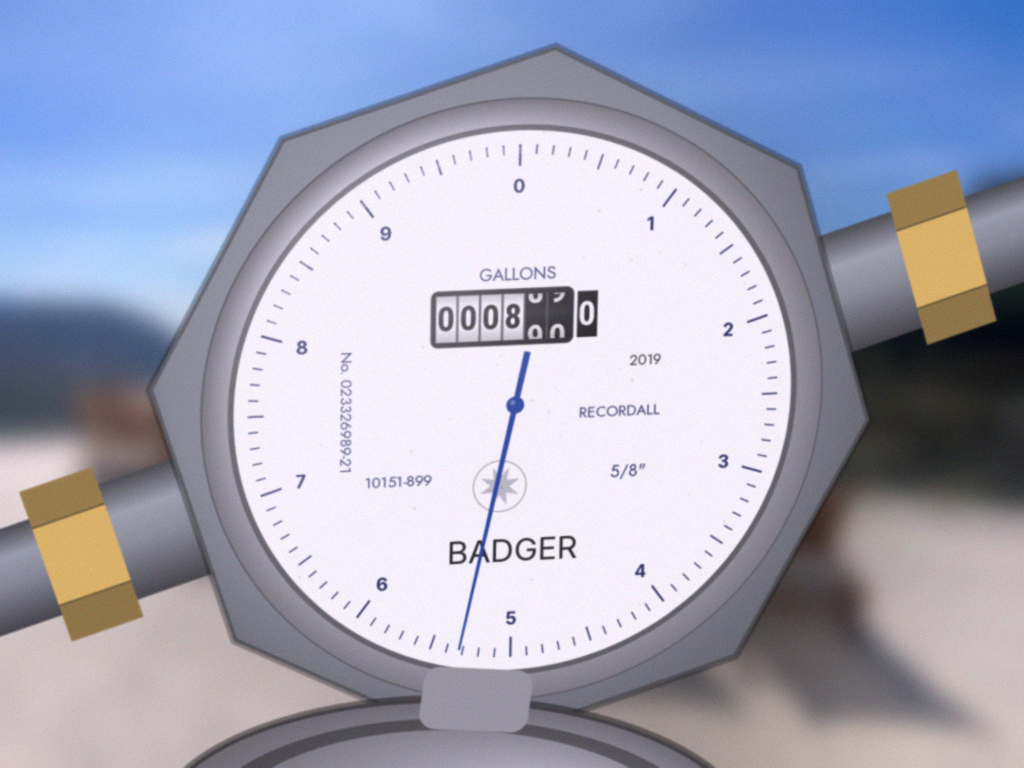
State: 8895.3 (gal)
